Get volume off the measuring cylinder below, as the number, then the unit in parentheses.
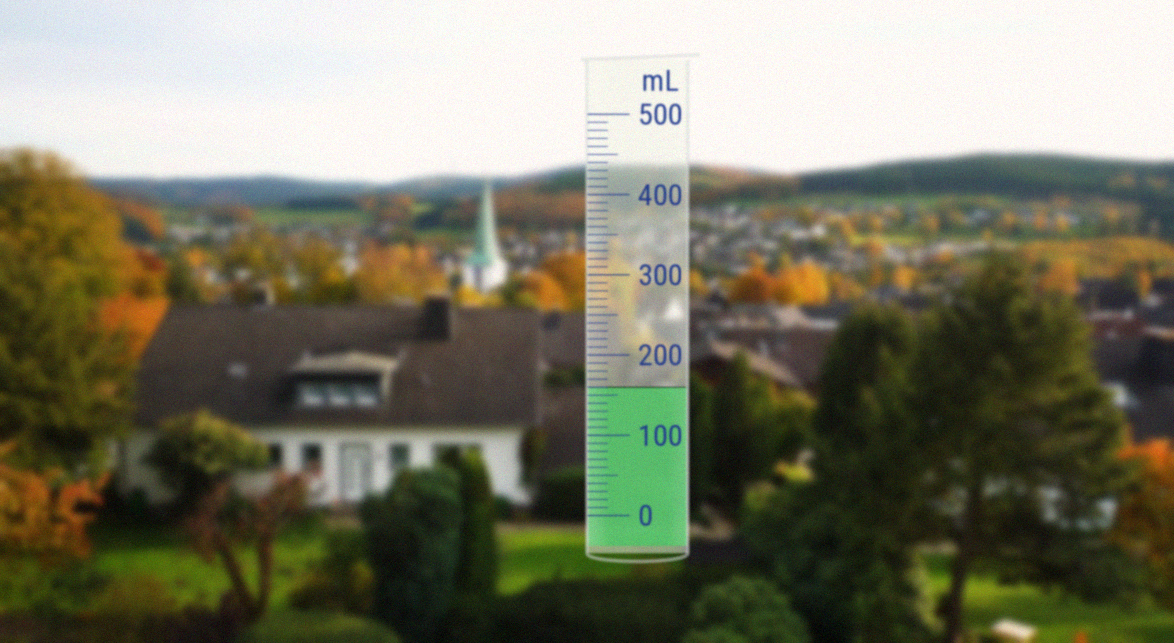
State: 160 (mL)
